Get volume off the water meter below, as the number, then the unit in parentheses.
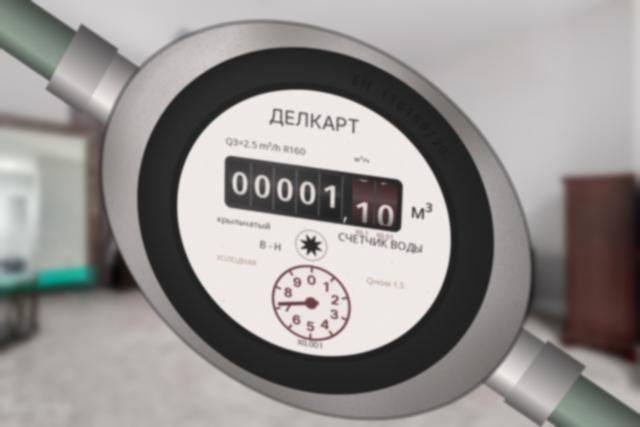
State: 1.097 (m³)
